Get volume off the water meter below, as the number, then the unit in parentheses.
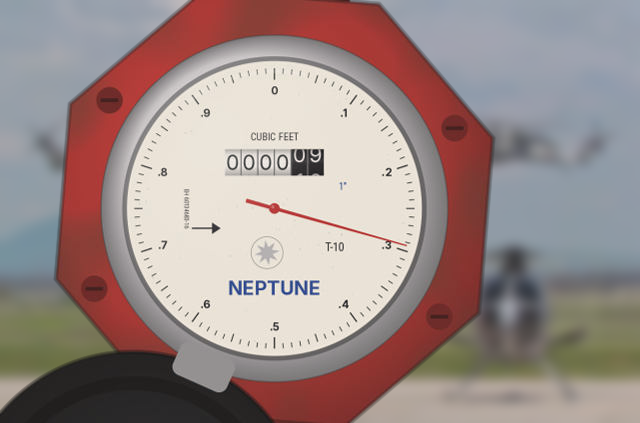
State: 9.29 (ft³)
